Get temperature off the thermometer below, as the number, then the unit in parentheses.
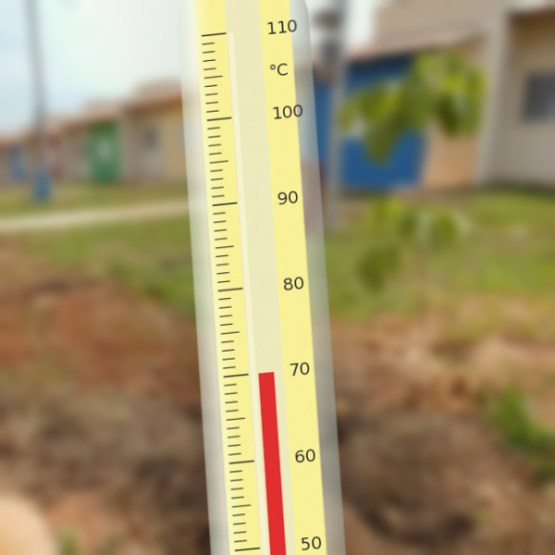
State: 70 (°C)
